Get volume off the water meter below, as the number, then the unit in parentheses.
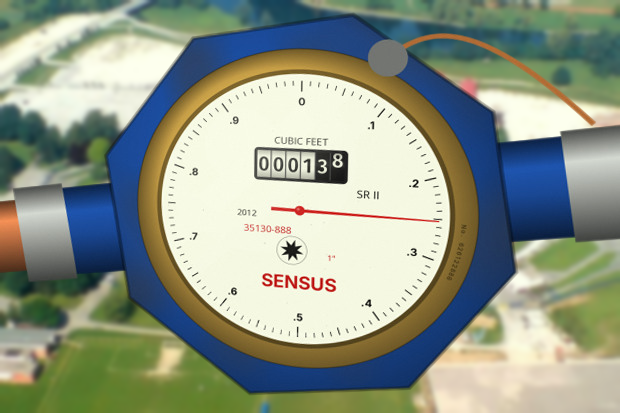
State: 138.25 (ft³)
